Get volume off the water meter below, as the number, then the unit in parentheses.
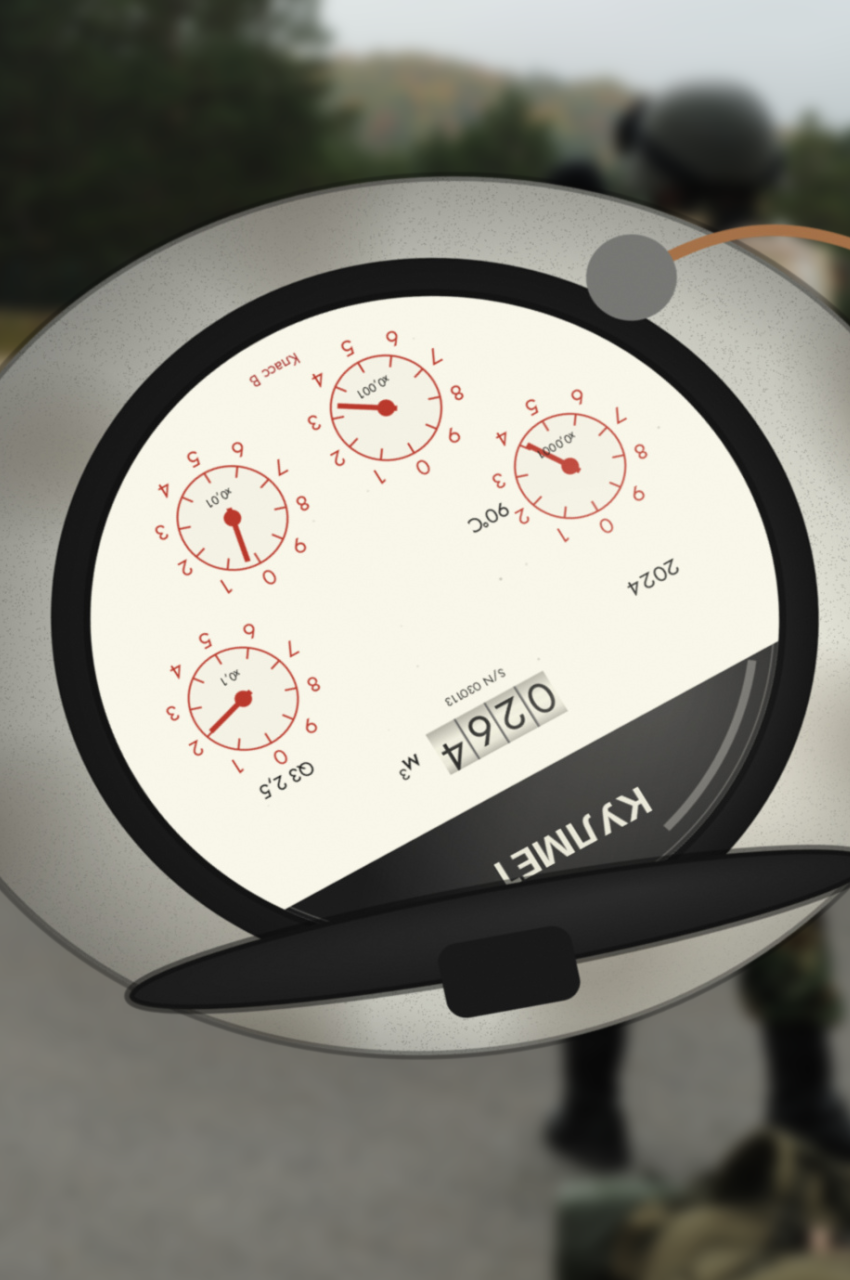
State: 264.2034 (m³)
